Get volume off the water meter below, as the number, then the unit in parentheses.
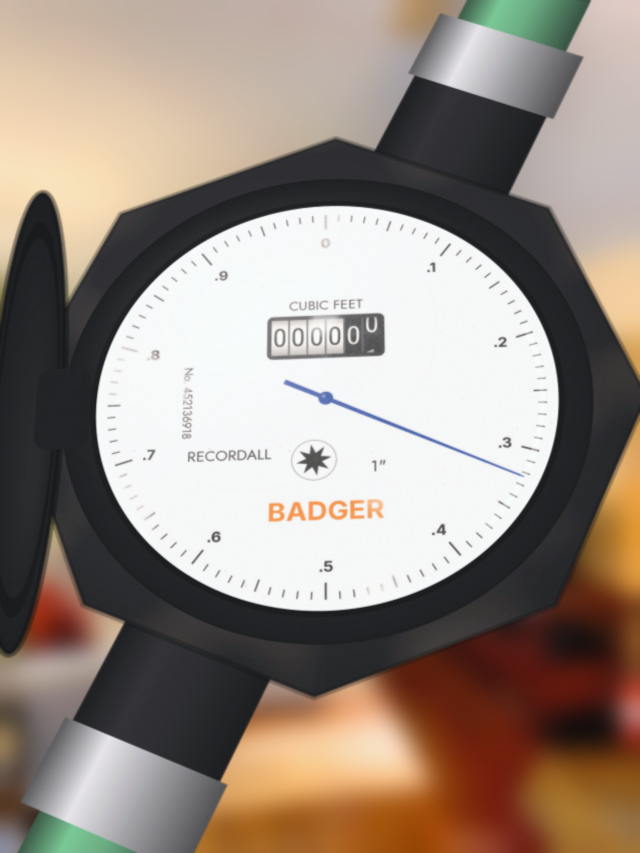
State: 0.32 (ft³)
